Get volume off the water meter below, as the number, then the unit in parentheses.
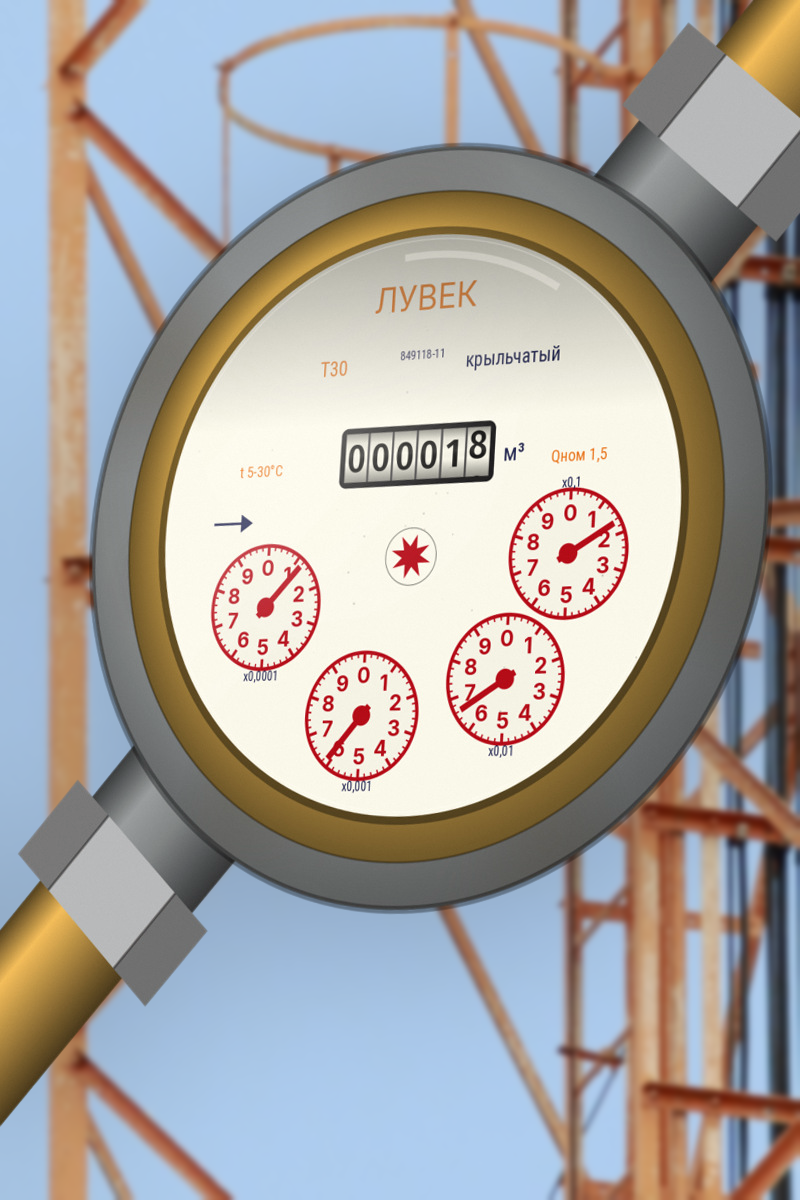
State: 18.1661 (m³)
